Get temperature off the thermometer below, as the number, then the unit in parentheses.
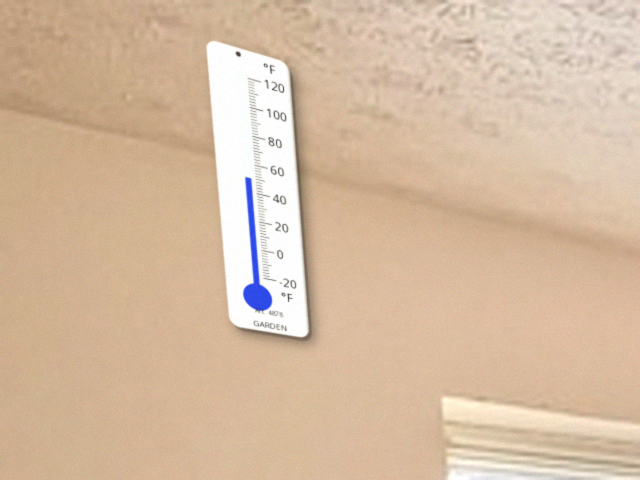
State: 50 (°F)
